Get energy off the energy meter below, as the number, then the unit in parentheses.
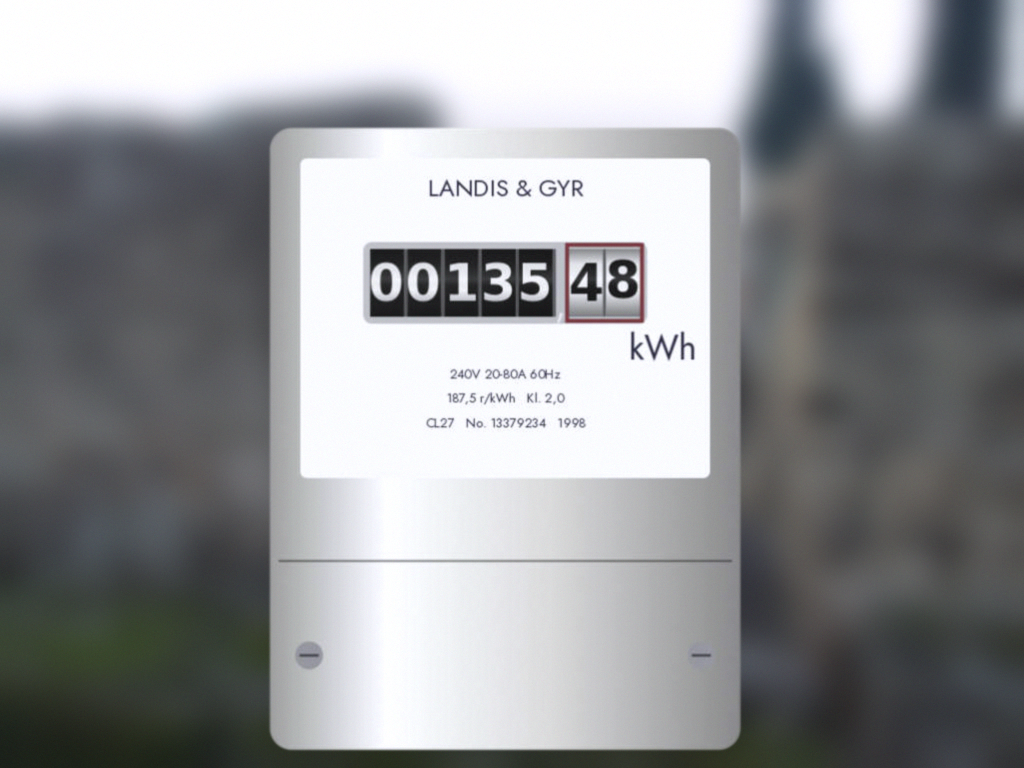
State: 135.48 (kWh)
